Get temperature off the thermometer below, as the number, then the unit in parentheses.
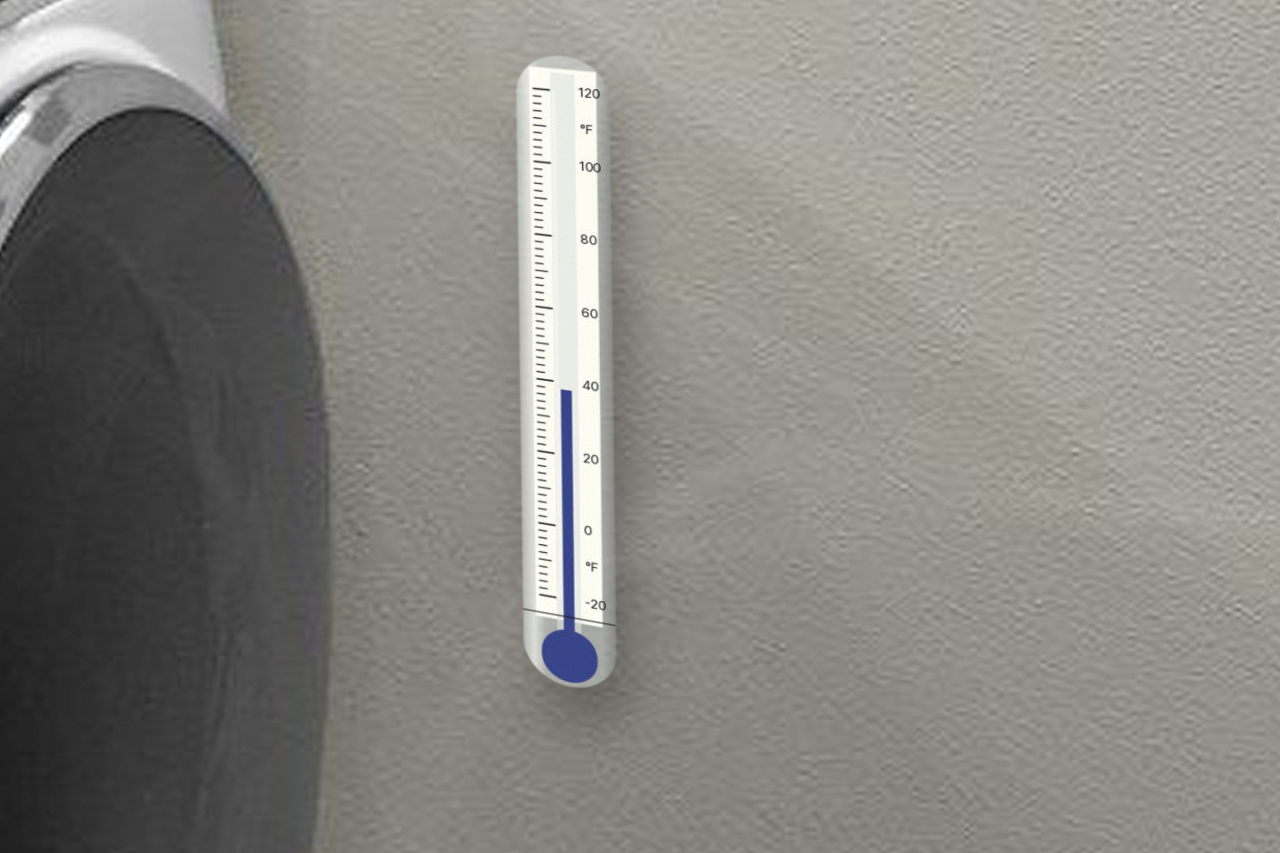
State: 38 (°F)
